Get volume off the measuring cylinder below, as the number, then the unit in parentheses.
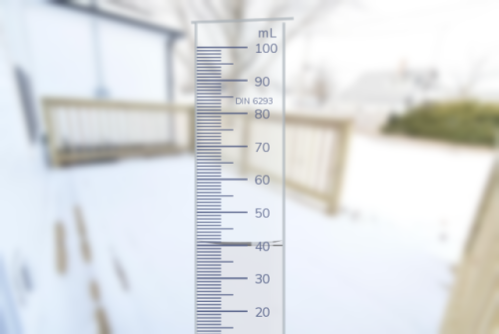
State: 40 (mL)
